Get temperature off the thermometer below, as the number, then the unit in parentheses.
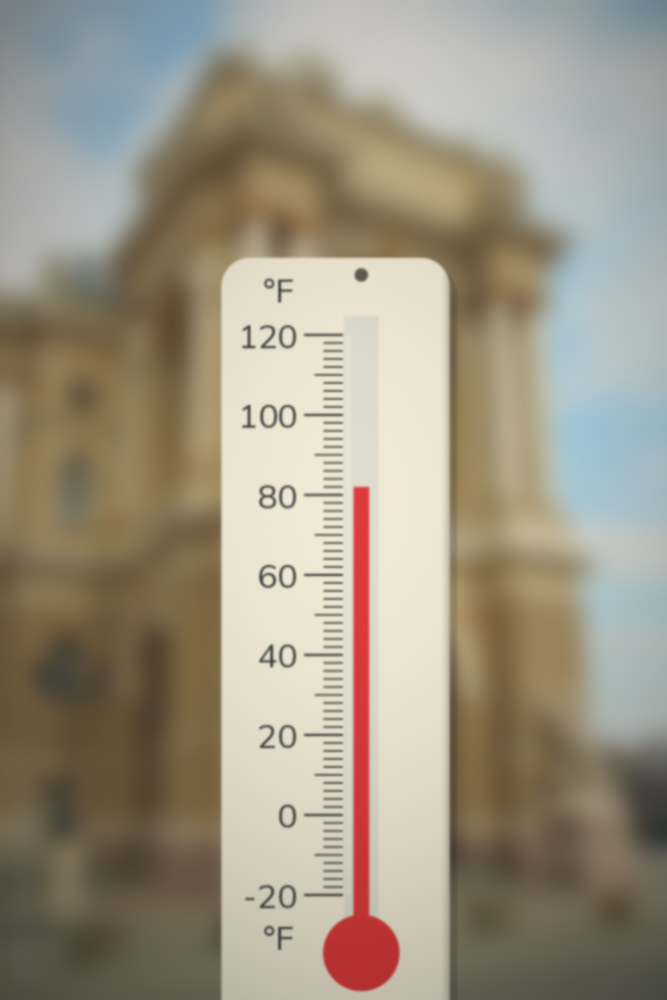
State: 82 (°F)
